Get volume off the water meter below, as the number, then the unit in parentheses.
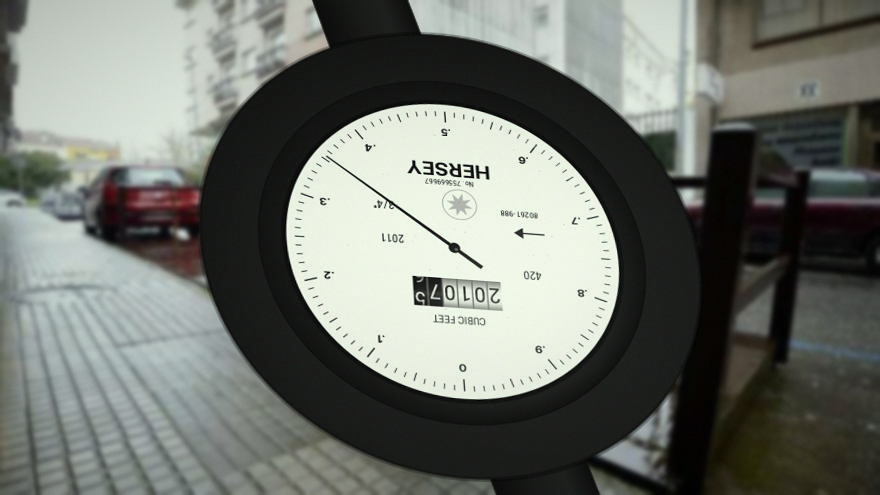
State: 201075.35 (ft³)
